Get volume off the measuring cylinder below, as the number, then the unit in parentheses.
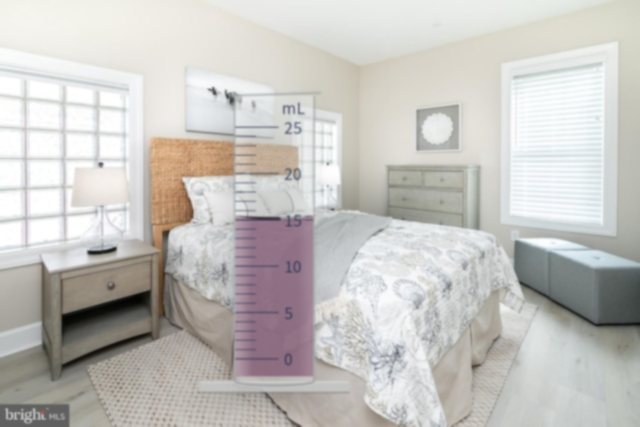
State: 15 (mL)
